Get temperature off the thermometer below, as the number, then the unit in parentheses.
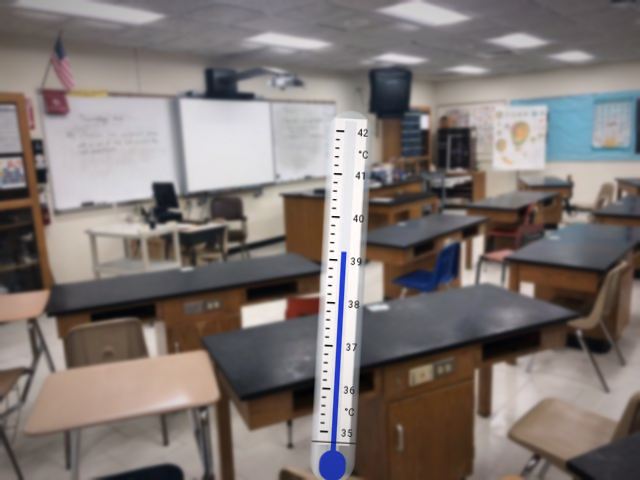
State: 39.2 (°C)
